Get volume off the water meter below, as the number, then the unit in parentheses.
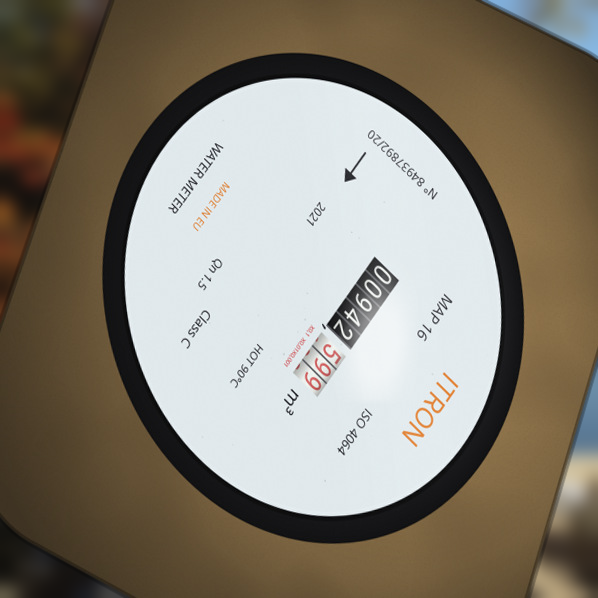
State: 942.599 (m³)
